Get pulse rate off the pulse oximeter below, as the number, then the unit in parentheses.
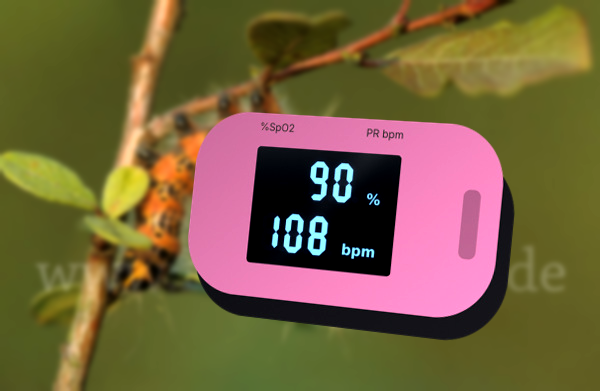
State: 108 (bpm)
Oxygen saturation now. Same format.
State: 90 (%)
